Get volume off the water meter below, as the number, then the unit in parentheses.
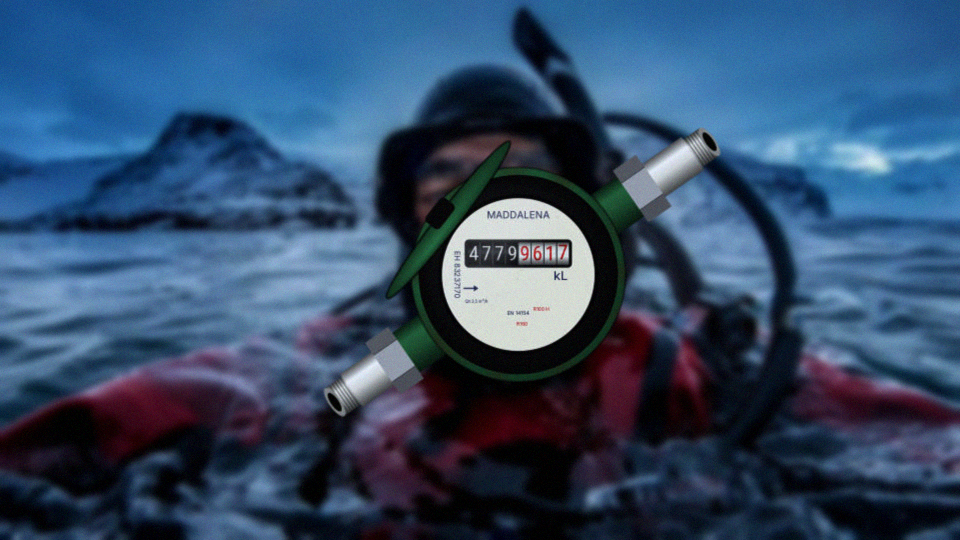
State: 4779.9617 (kL)
